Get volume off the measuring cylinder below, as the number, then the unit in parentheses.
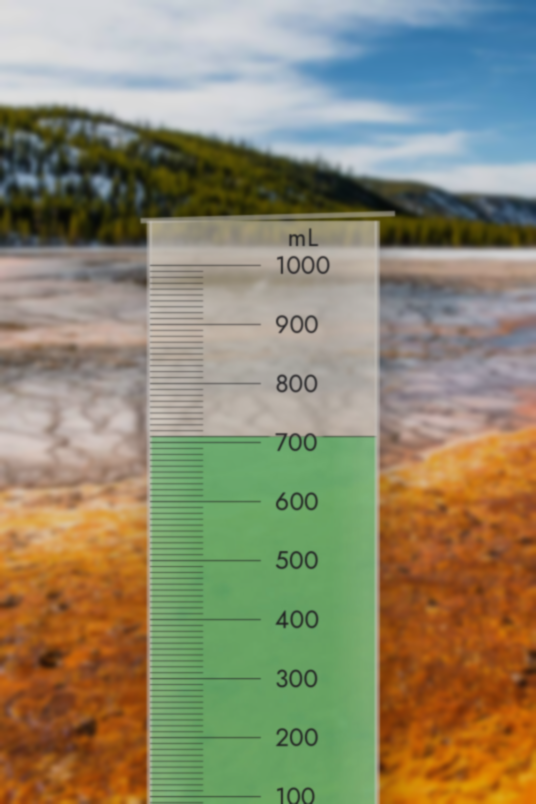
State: 710 (mL)
